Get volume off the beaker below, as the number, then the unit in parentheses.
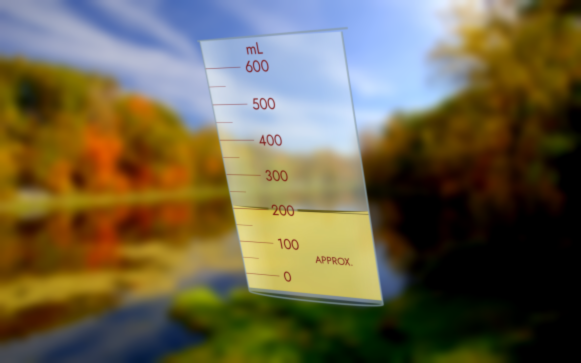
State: 200 (mL)
